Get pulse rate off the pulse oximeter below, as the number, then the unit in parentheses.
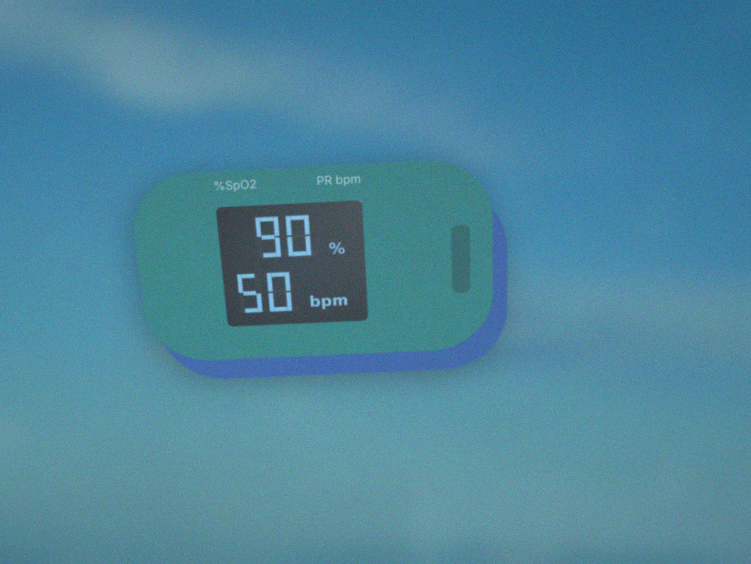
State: 50 (bpm)
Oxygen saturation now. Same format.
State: 90 (%)
